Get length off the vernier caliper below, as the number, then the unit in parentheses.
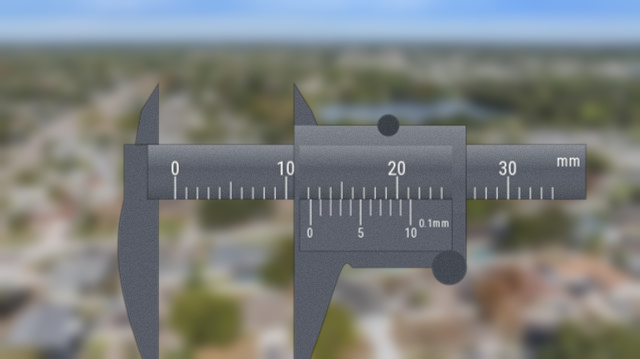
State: 12.2 (mm)
